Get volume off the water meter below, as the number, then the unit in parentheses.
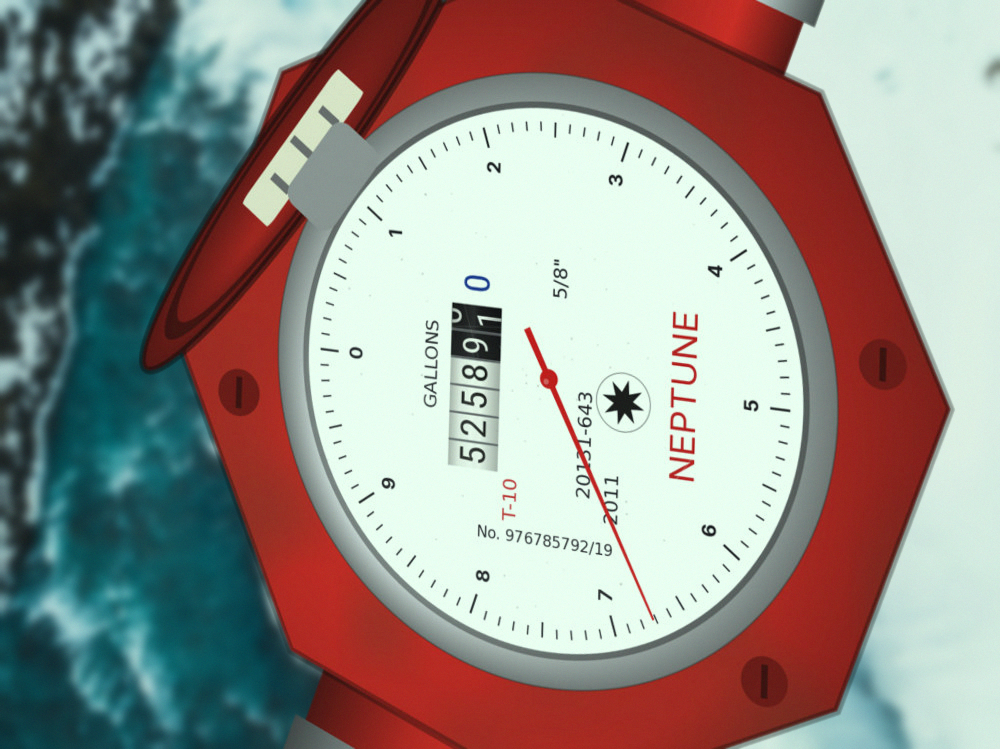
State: 5258906.7 (gal)
